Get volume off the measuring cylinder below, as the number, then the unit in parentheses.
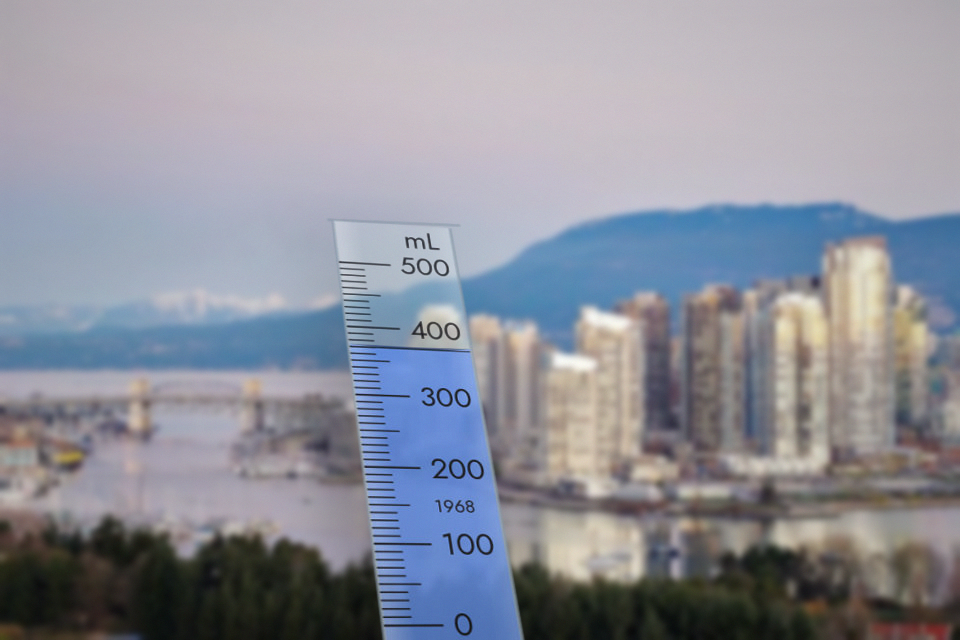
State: 370 (mL)
